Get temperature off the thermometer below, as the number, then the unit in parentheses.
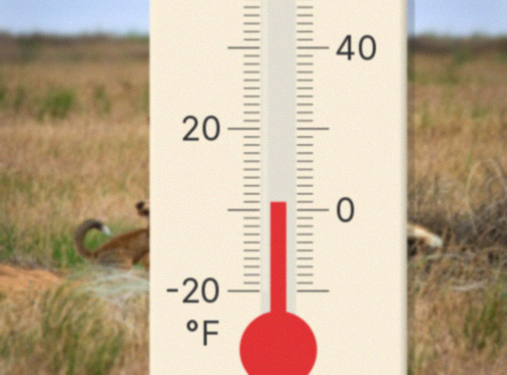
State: 2 (°F)
